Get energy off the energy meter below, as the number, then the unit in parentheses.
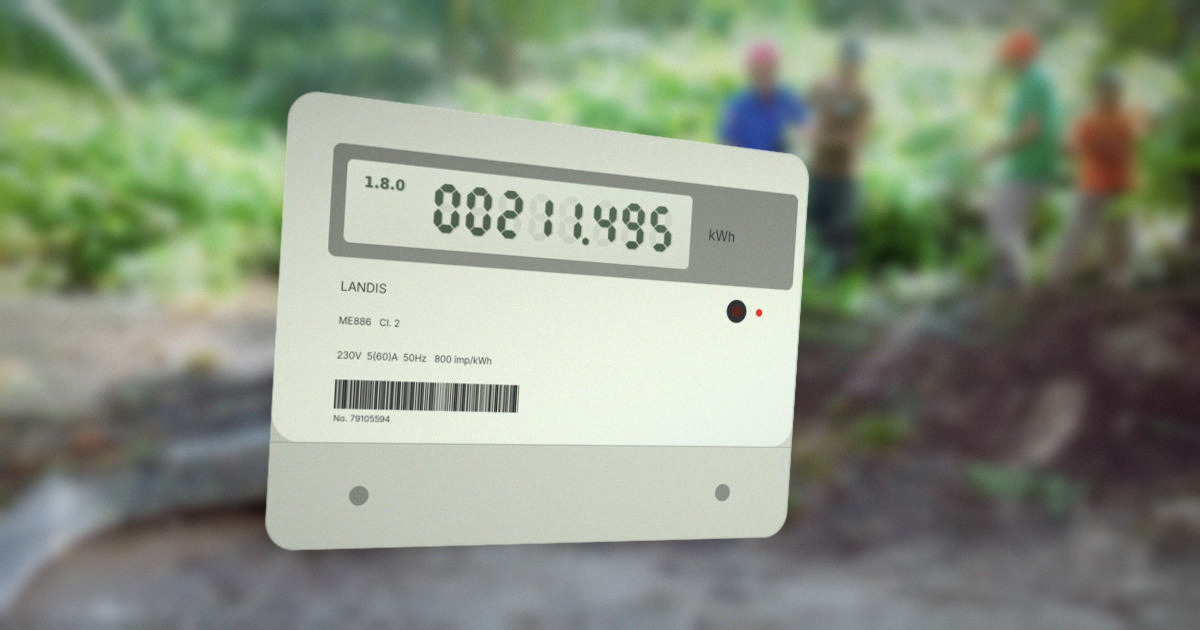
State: 211.495 (kWh)
